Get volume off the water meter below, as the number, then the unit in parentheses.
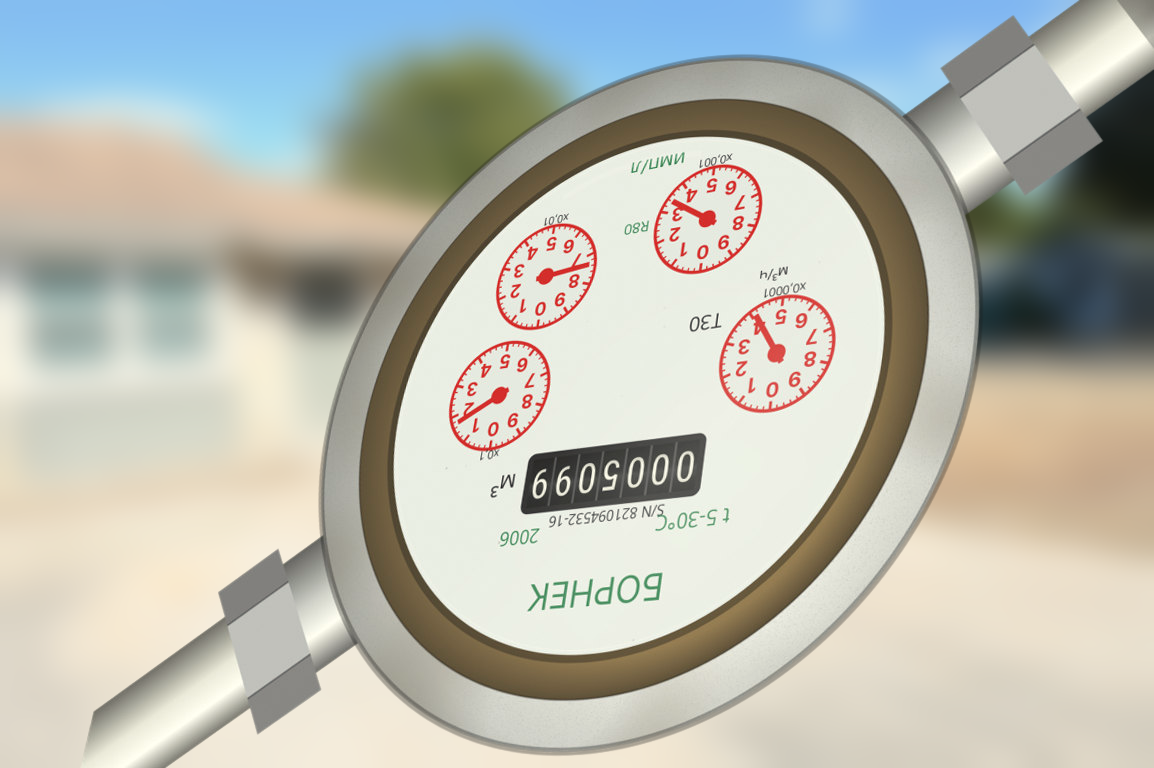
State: 5099.1734 (m³)
